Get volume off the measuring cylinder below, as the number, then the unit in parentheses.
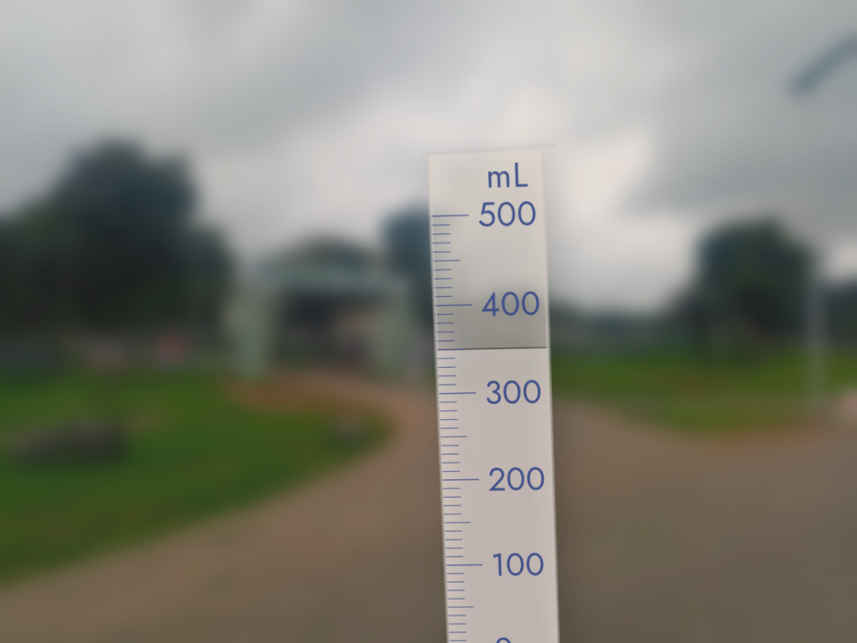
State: 350 (mL)
